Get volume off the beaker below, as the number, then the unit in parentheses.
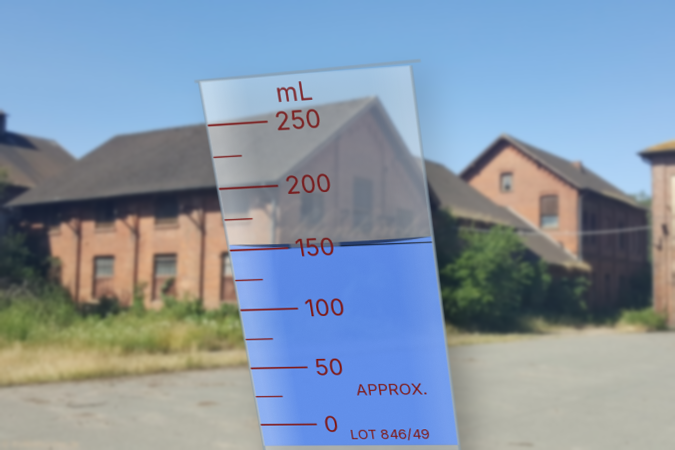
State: 150 (mL)
